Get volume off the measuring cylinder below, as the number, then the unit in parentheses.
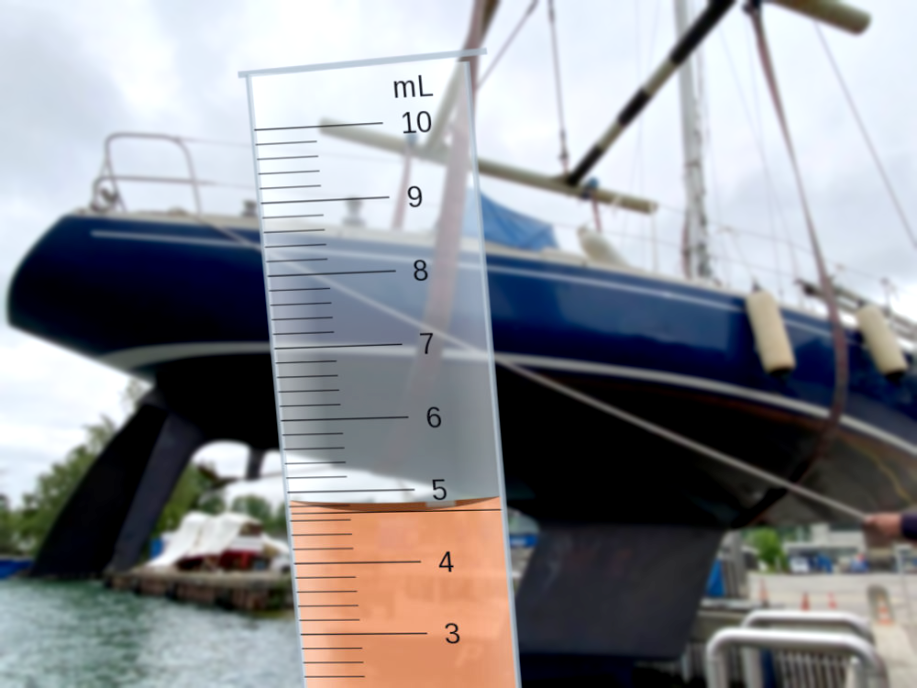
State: 4.7 (mL)
